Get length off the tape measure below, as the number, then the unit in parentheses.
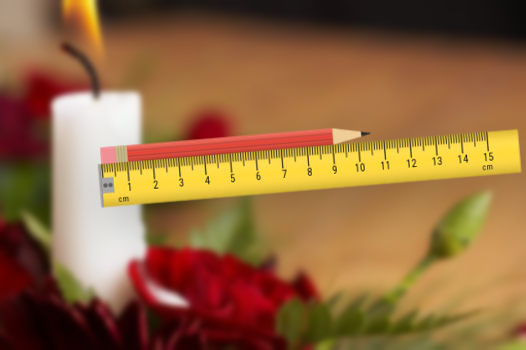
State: 10.5 (cm)
